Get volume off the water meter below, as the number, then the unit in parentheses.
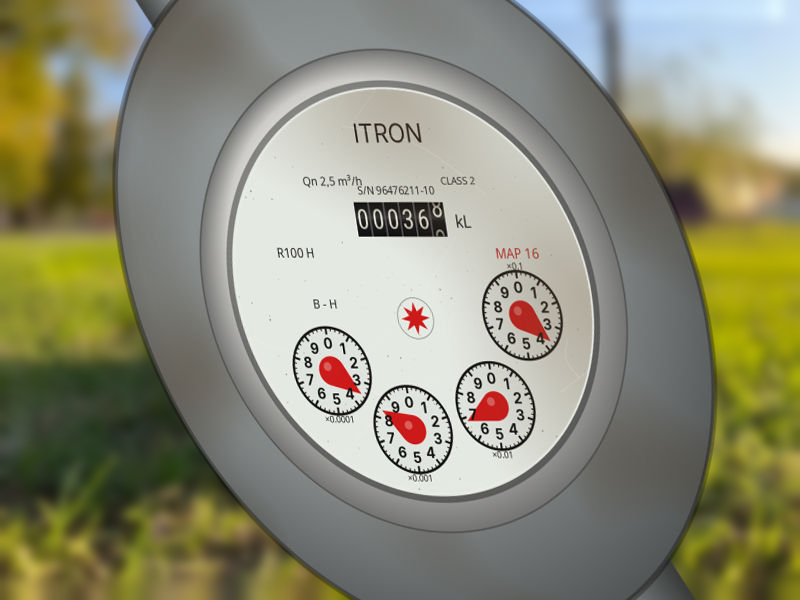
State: 368.3683 (kL)
